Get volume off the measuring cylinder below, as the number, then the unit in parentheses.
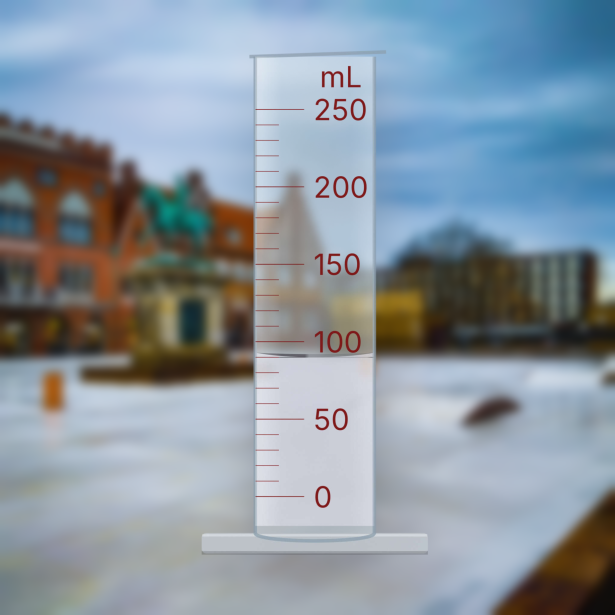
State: 90 (mL)
